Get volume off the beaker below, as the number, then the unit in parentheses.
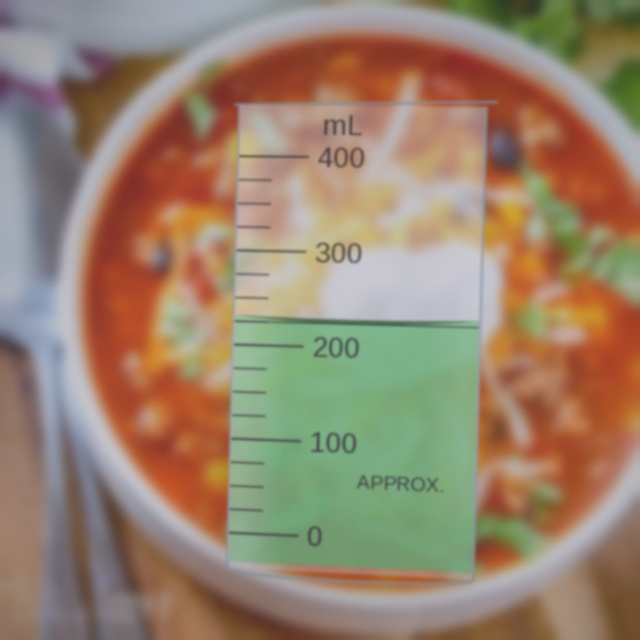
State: 225 (mL)
